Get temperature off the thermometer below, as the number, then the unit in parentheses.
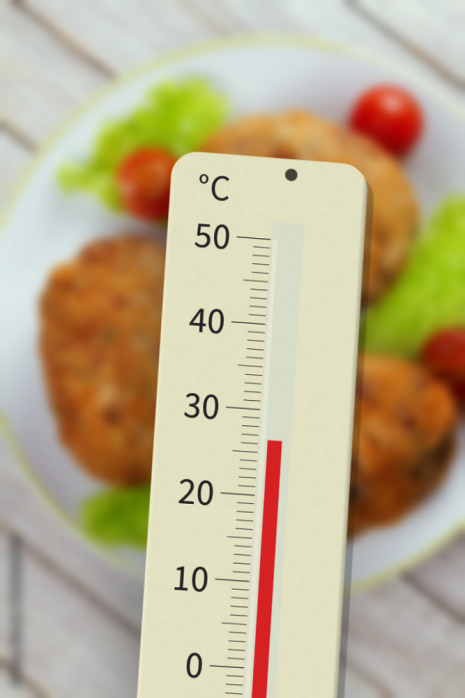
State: 26.5 (°C)
